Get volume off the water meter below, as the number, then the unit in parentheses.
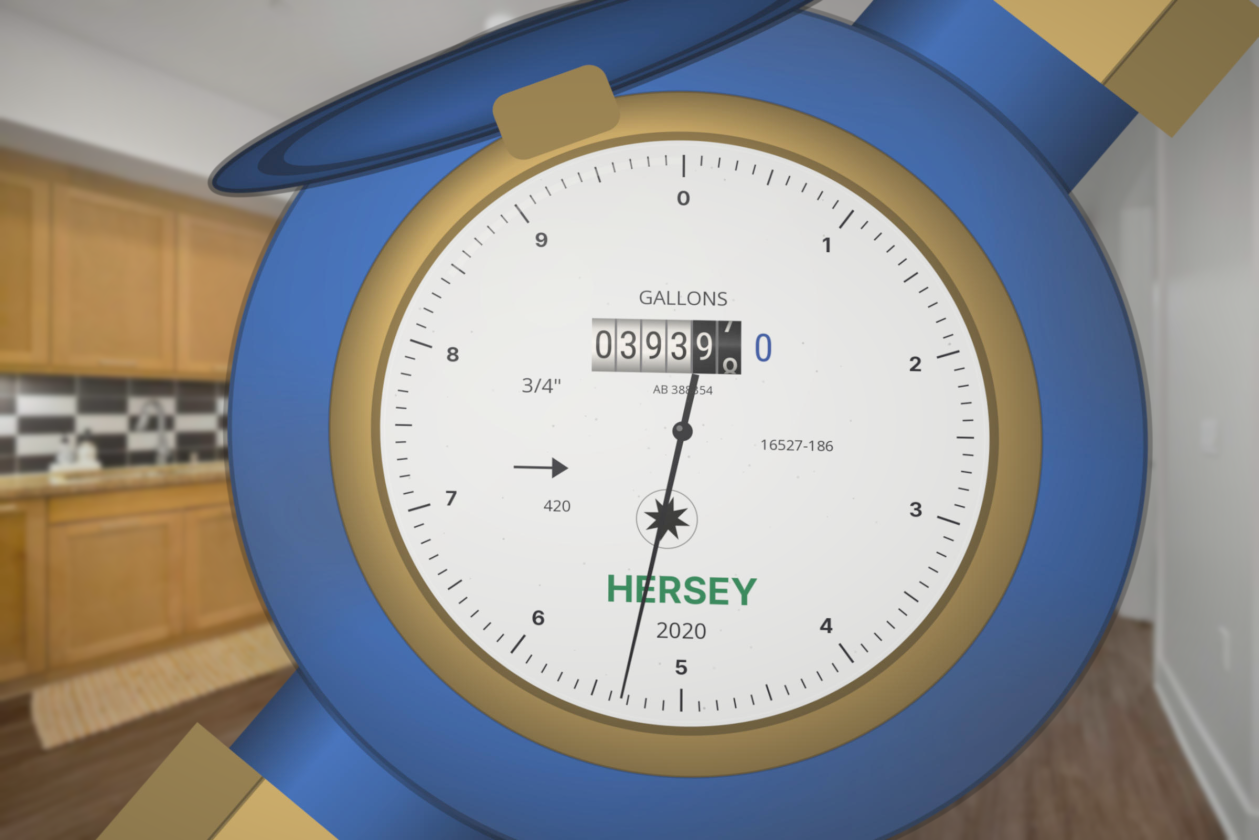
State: 393975.3 (gal)
